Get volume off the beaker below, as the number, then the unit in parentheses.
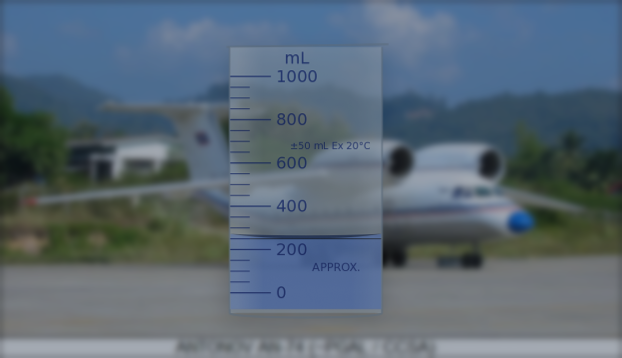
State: 250 (mL)
